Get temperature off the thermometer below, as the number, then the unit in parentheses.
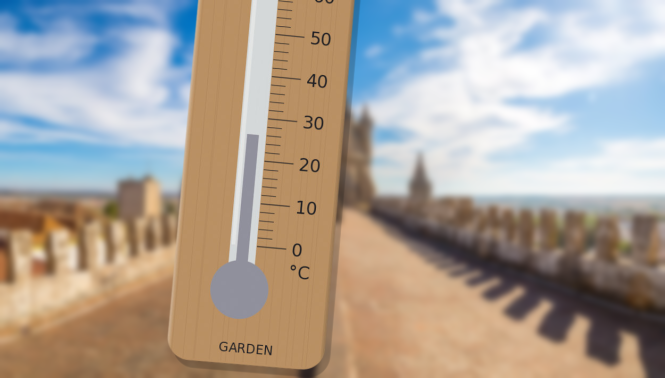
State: 26 (°C)
